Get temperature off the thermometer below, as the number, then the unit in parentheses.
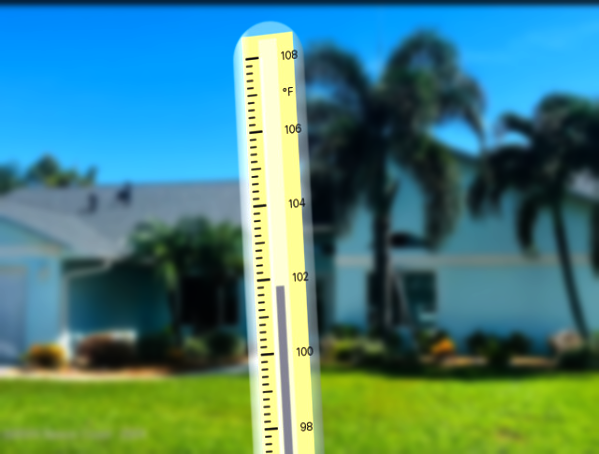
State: 101.8 (°F)
